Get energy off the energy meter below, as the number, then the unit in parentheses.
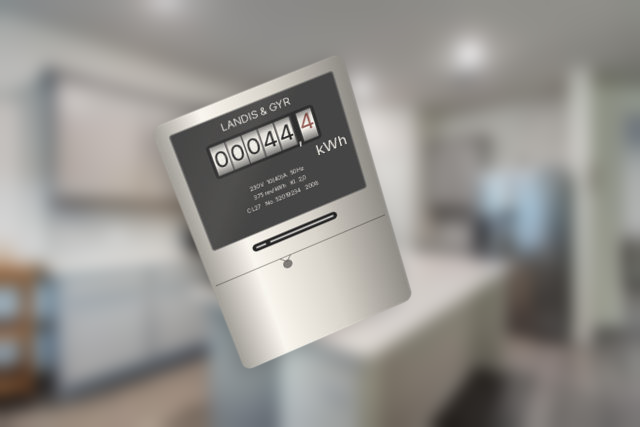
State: 44.4 (kWh)
